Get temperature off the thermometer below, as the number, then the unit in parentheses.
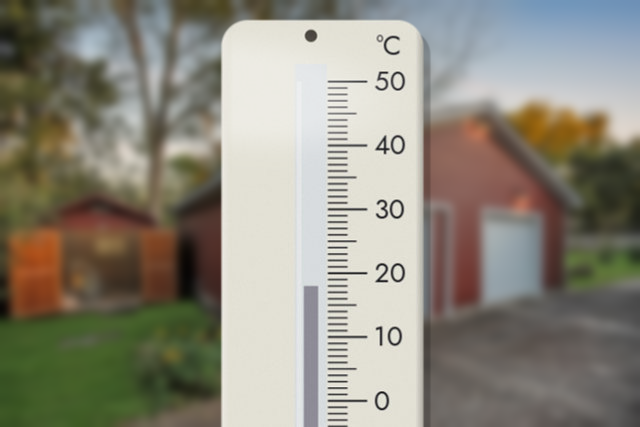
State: 18 (°C)
